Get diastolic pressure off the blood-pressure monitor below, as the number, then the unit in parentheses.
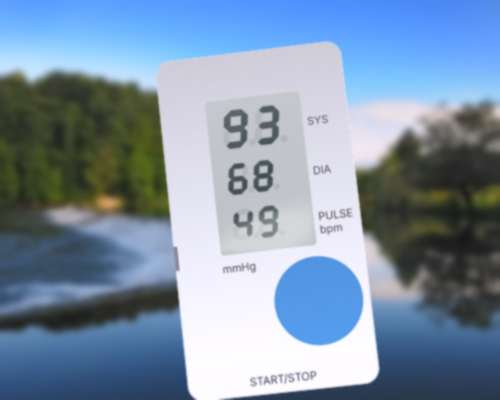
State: 68 (mmHg)
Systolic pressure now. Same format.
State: 93 (mmHg)
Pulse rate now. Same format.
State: 49 (bpm)
